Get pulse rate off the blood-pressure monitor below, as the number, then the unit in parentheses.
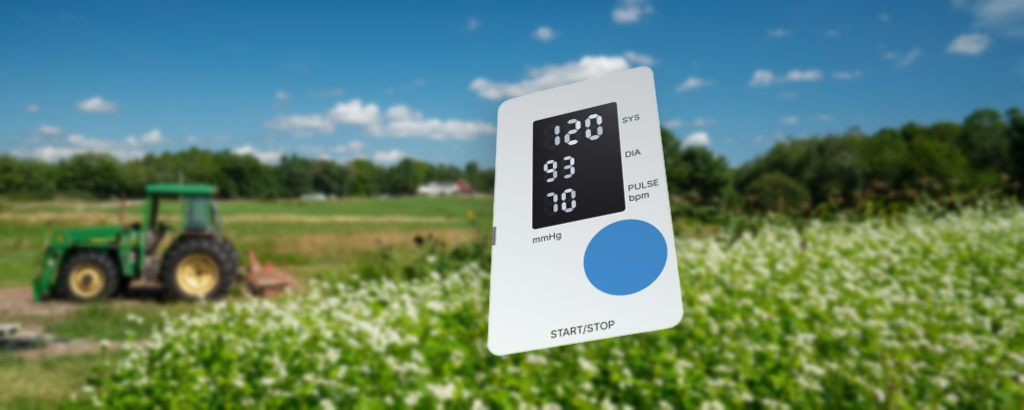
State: 70 (bpm)
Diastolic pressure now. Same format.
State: 93 (mmHg)
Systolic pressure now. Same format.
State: 120 (mmHg)
